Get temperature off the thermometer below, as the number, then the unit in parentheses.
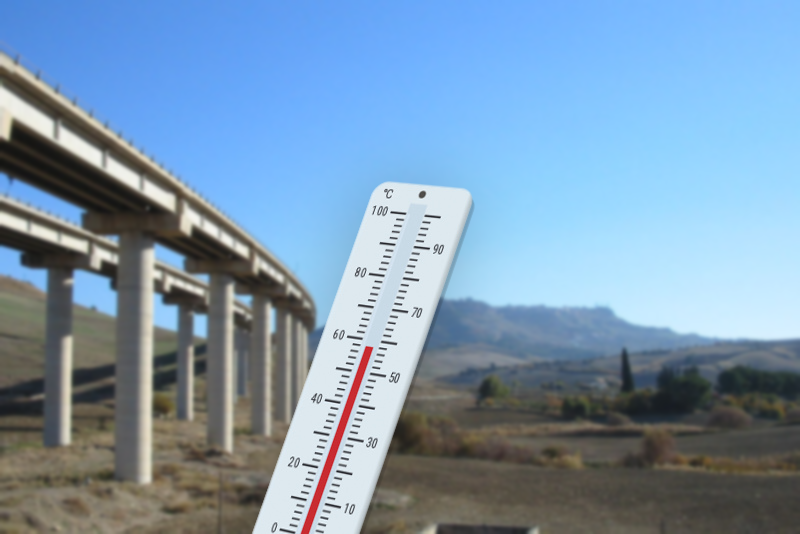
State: 58 (°C)
